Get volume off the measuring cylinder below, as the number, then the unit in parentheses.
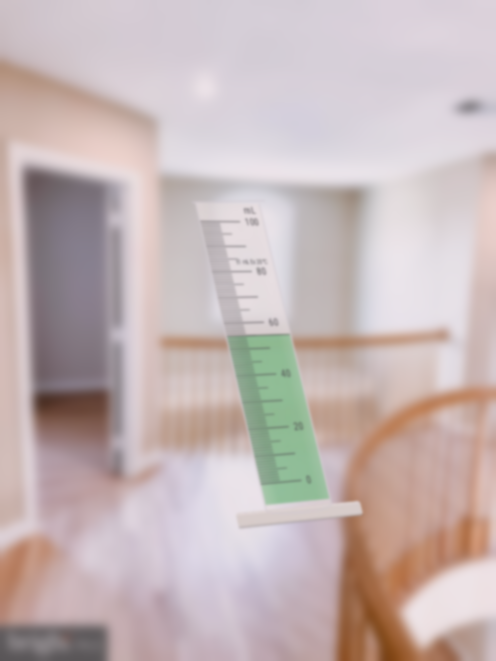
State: 55 (mL)
